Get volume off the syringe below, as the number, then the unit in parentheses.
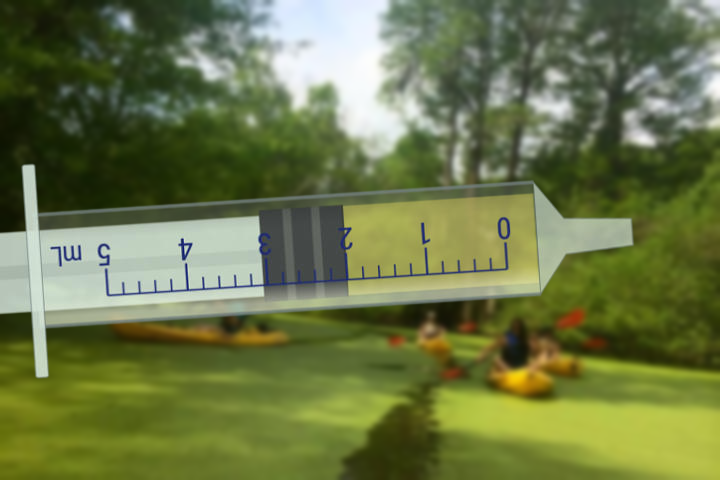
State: 2 (mL)
